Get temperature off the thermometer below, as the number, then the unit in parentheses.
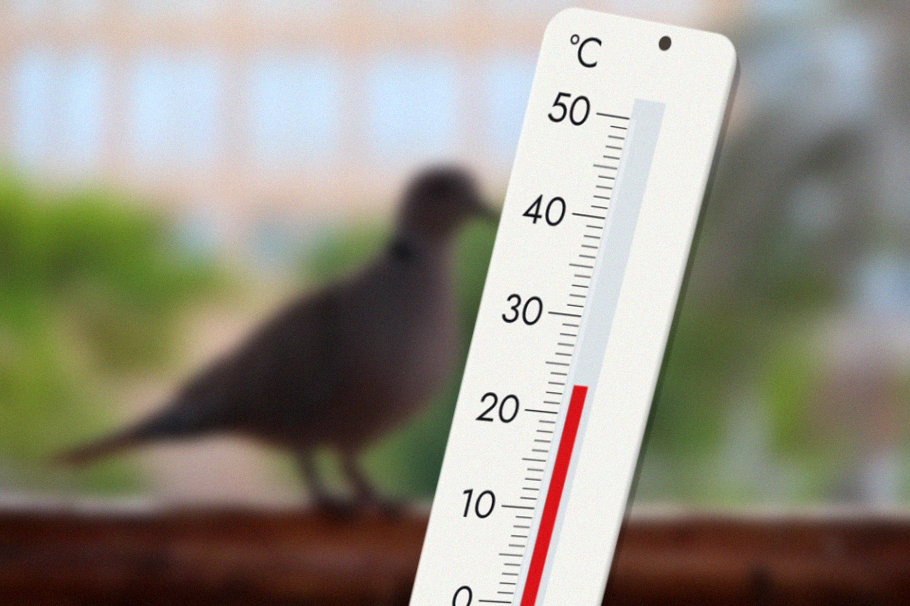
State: 23 (°C)
